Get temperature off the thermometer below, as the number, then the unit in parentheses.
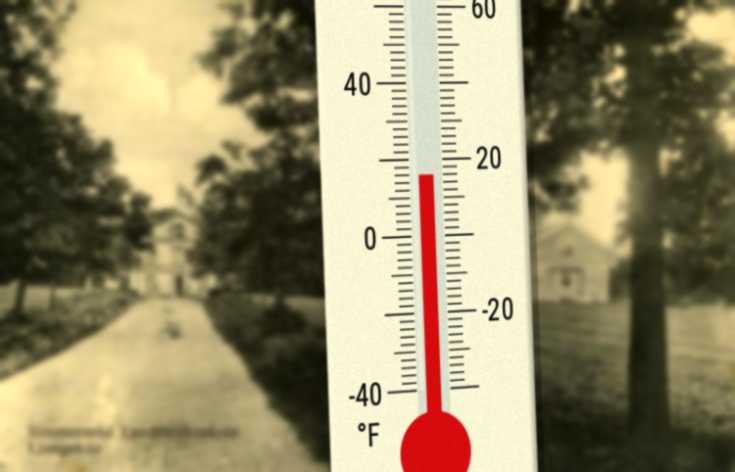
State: 16 (°F)
